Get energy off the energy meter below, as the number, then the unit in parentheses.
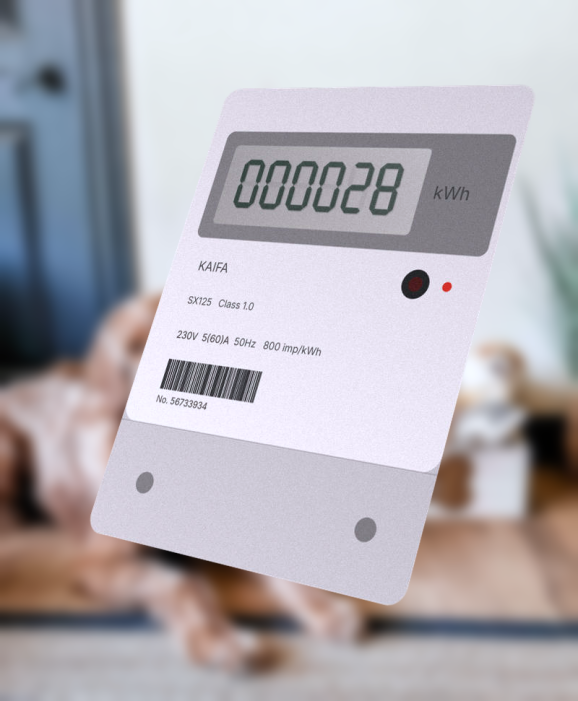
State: 28 (kWh)
